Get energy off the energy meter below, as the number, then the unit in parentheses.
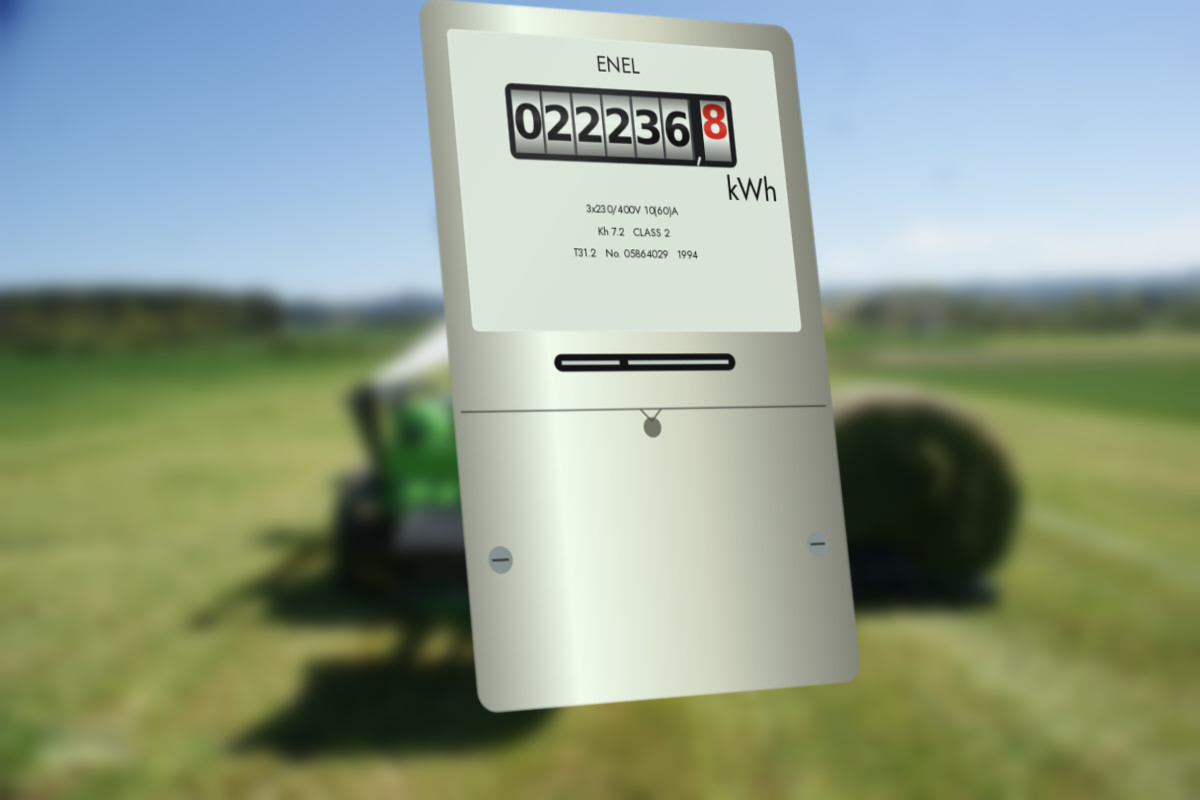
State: 22236.8 (kWh)
